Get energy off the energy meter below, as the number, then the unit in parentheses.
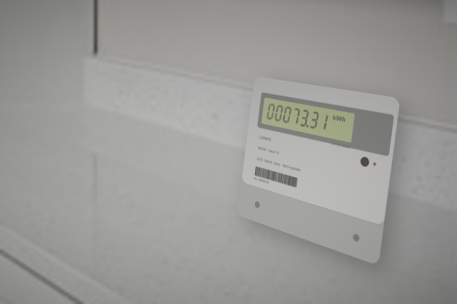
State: 73.31 (kWh)
